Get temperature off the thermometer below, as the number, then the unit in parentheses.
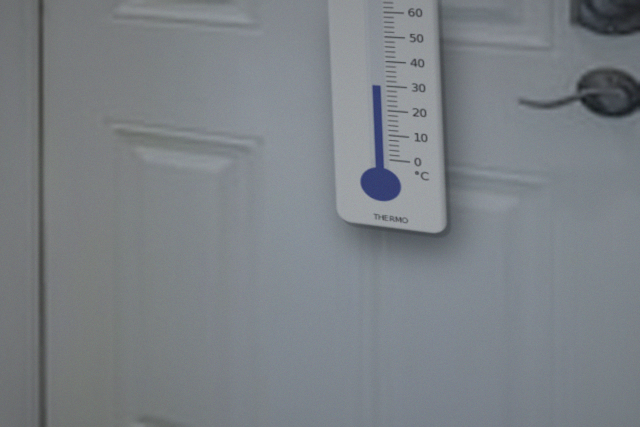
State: 30 (°C)
